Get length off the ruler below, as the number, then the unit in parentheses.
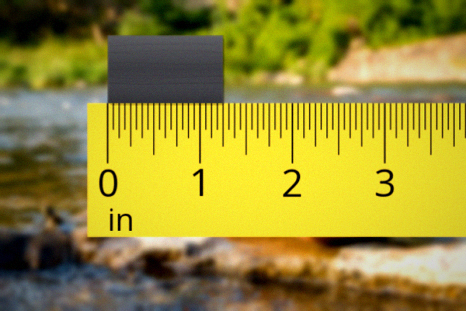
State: 1.25 (in)
